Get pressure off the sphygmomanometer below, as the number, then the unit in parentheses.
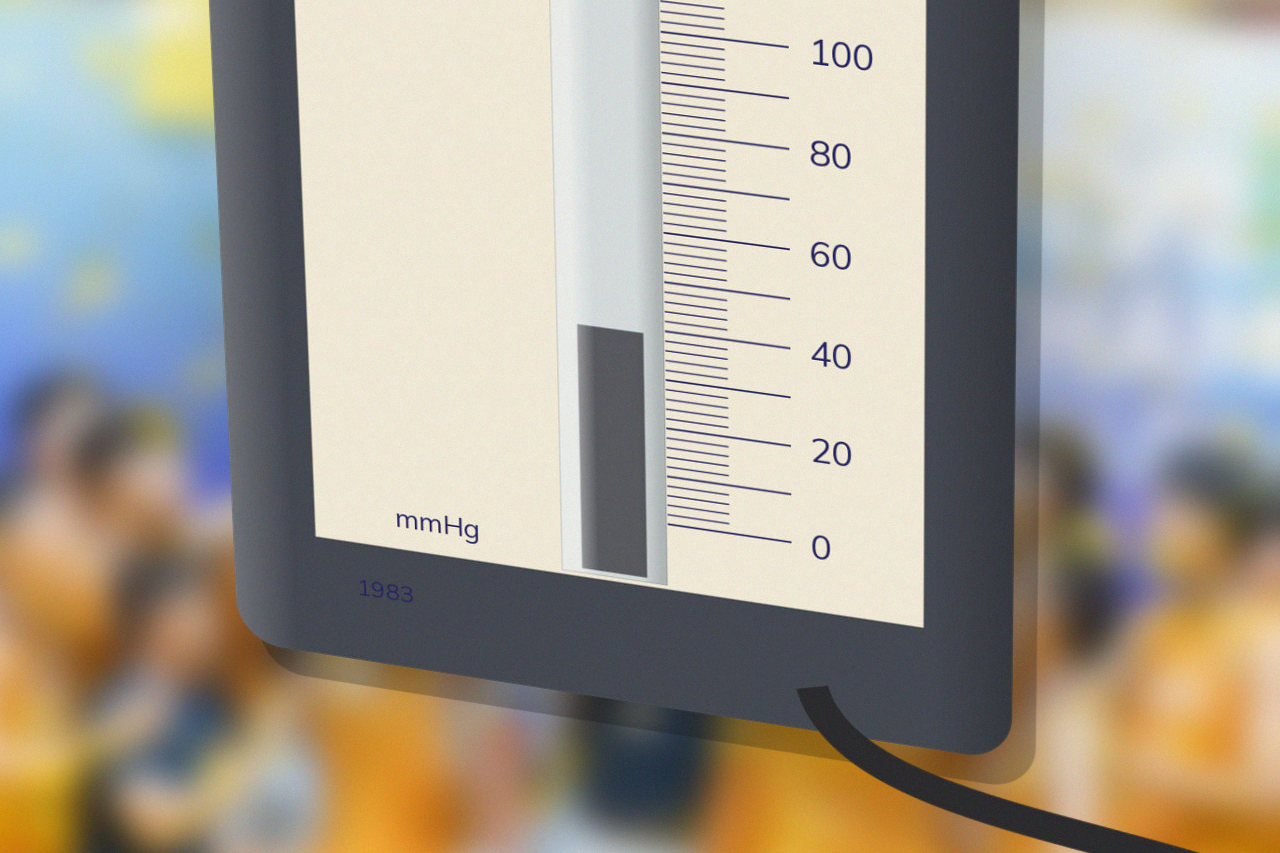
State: 39 (mmHg)
